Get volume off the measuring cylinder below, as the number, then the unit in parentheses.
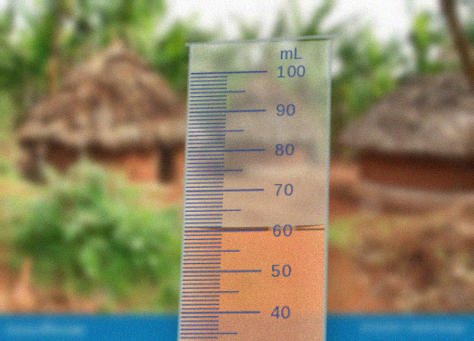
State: 60 (mL)
